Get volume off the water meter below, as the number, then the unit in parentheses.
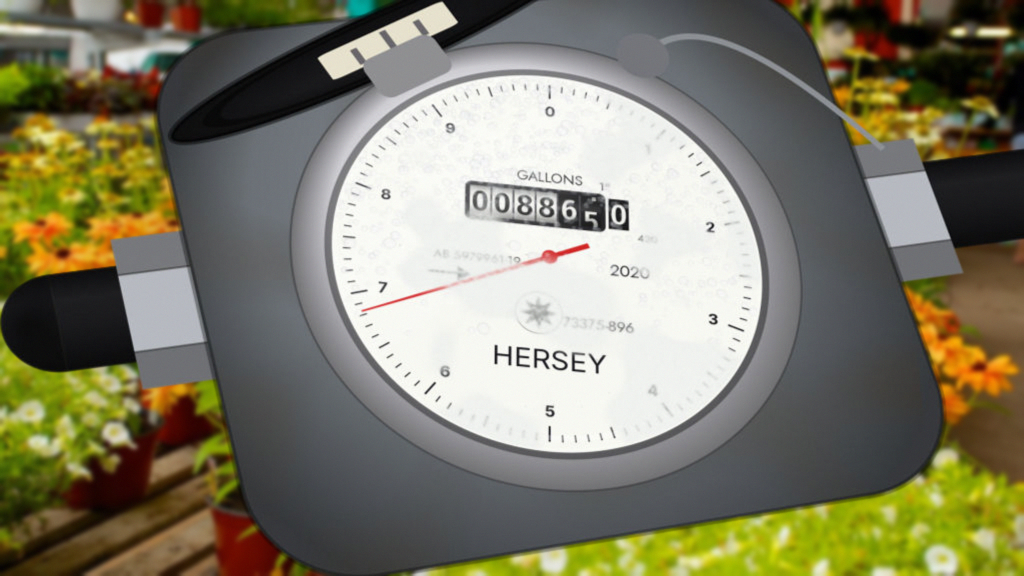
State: 88646.8 (gal)
